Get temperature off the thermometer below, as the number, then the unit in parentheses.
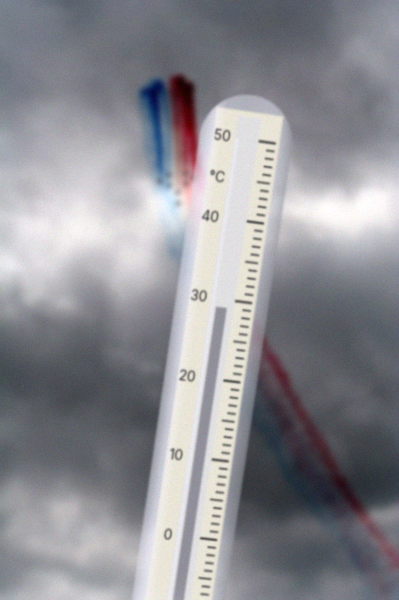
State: 29 (°C)
